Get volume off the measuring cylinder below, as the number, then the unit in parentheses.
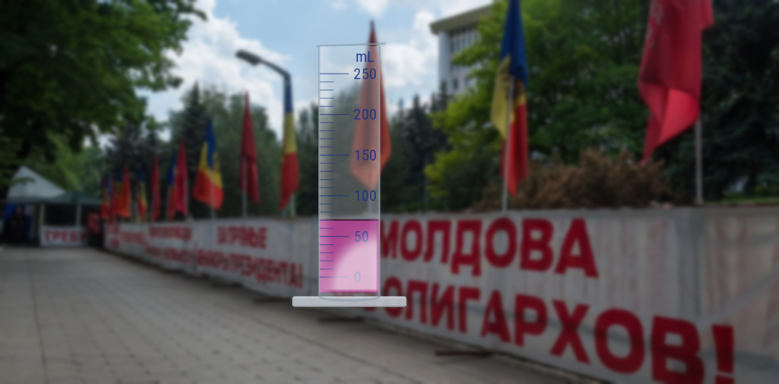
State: 70 (mL)
